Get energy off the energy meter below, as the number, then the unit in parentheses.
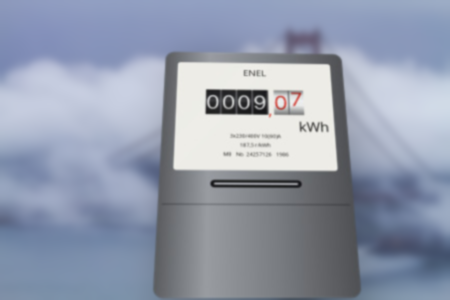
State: 9.07 (kWh)
